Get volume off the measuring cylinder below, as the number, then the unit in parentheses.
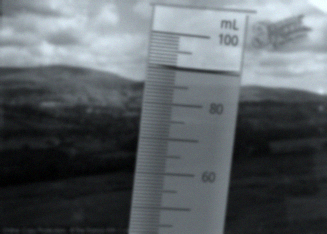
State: 90 (mL)
